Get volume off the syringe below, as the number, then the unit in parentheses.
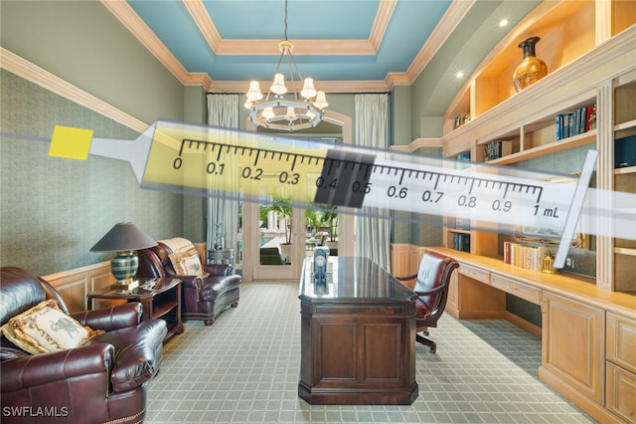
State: 0.38 (mL)
